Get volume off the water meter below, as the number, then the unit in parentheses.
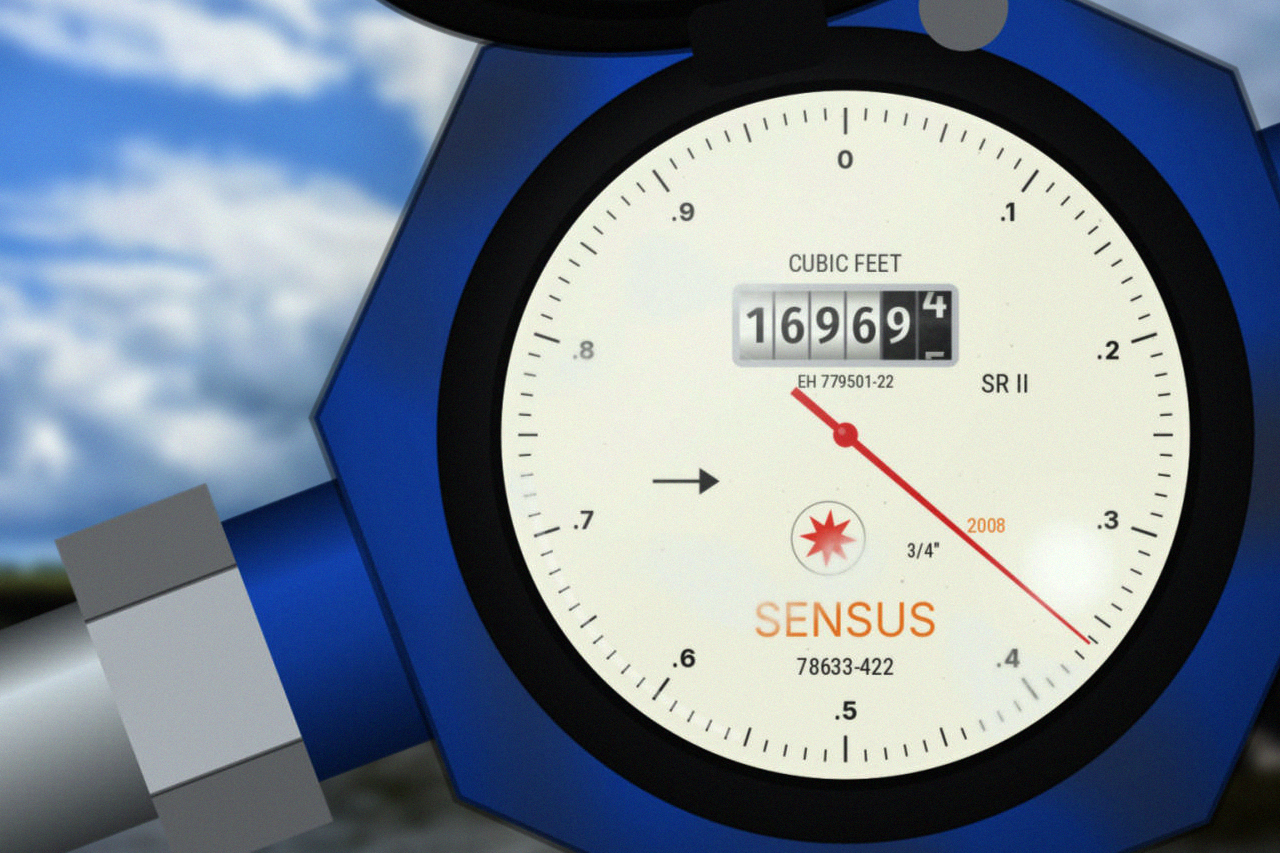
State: 169694.36 (ft³)
